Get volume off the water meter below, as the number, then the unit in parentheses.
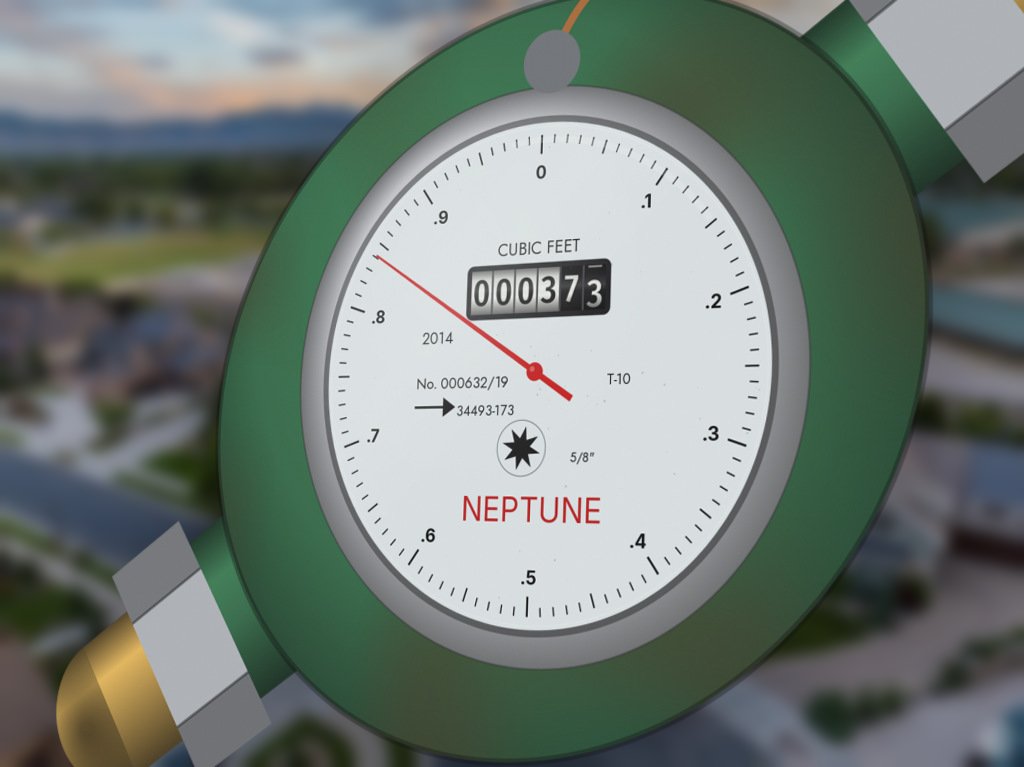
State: 372.84 (ft³)
